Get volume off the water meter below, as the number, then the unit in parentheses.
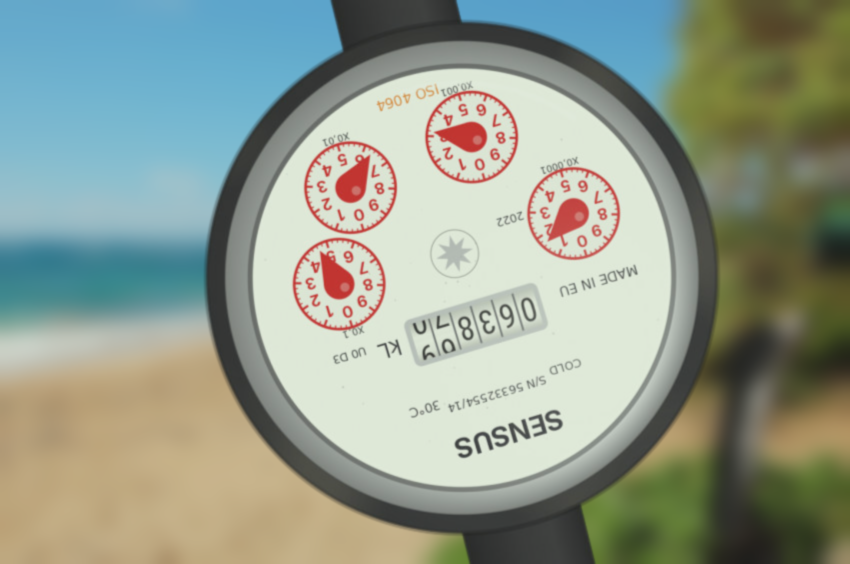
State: 63869.4631 (kL)
